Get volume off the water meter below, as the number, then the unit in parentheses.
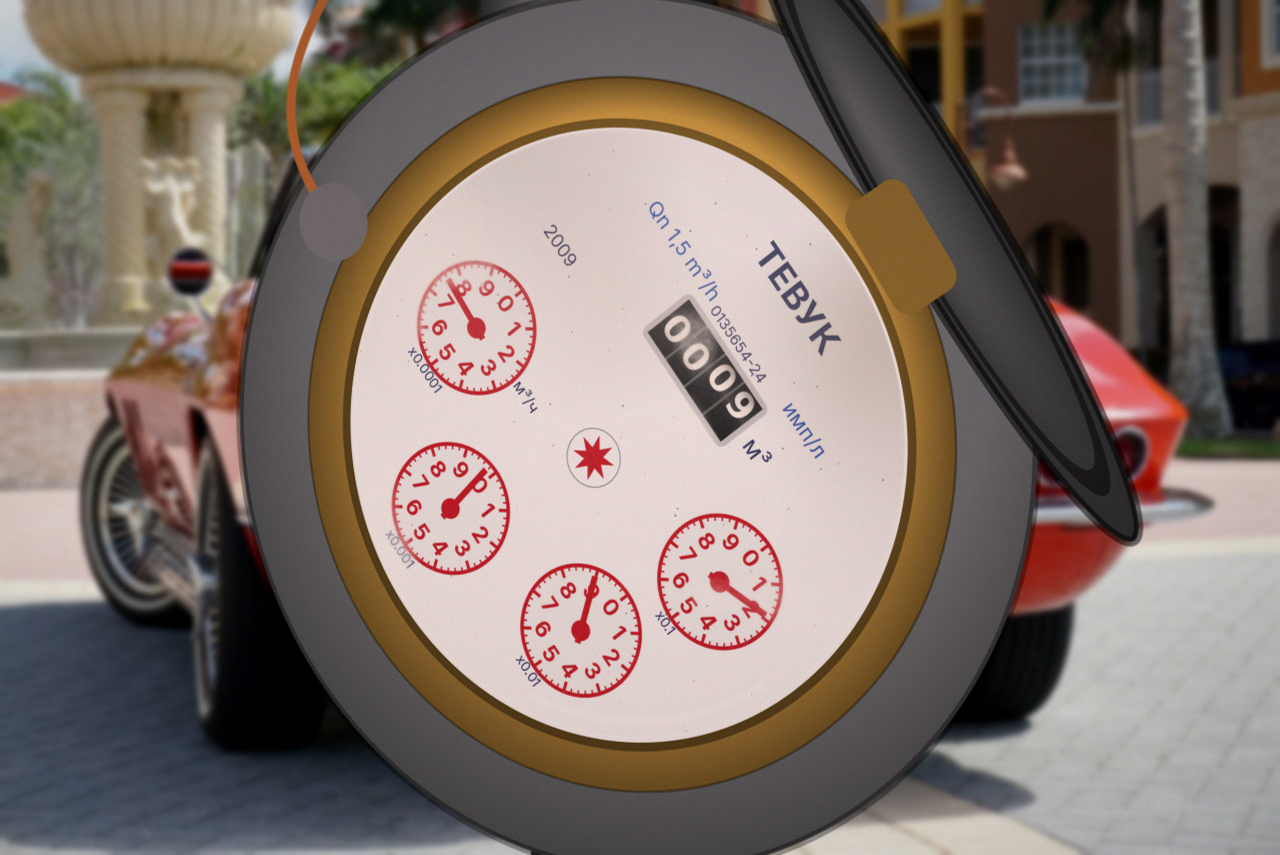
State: 9.1897 (m³)
